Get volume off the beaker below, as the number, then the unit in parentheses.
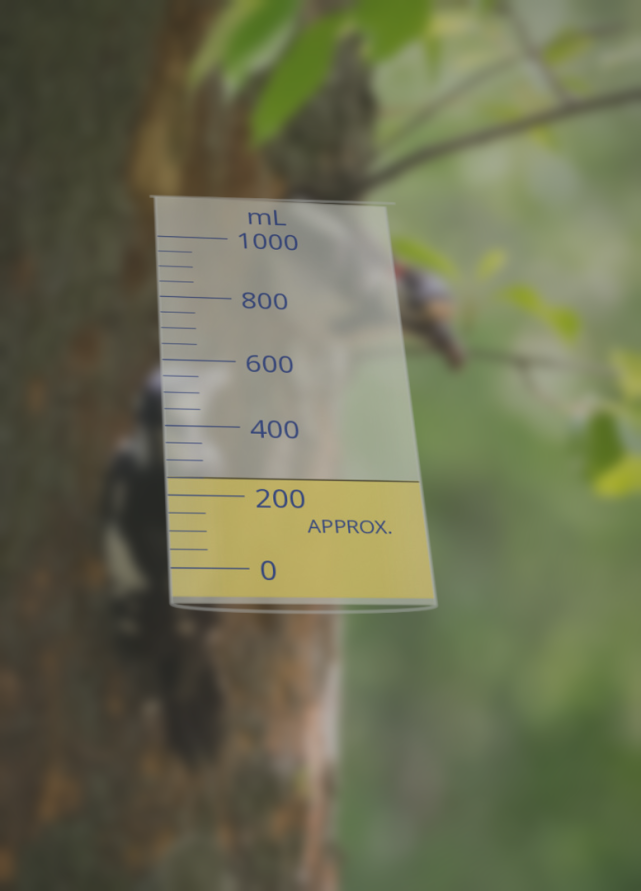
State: 250 (mL)
